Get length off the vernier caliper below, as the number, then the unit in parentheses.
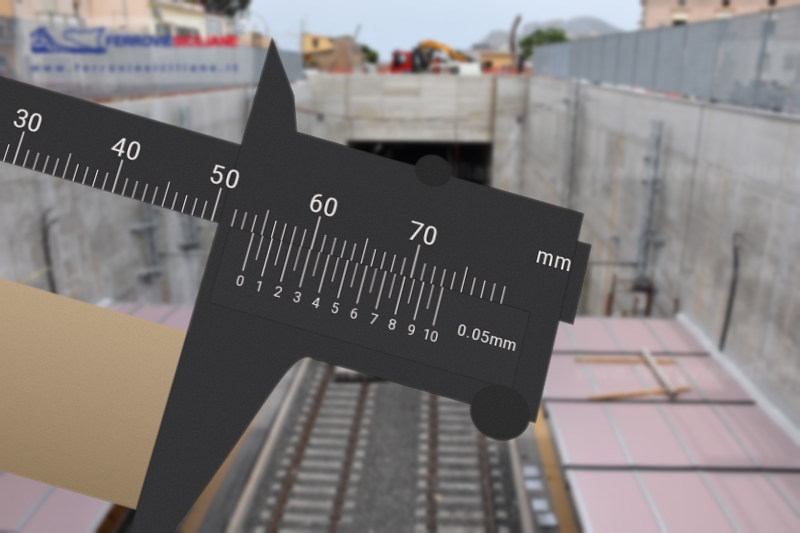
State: 54.2 (mm)
